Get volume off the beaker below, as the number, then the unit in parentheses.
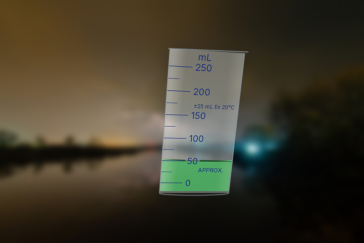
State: 50 (mL)
